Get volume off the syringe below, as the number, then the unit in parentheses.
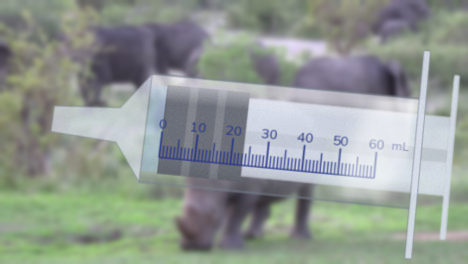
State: 0 (mL)
